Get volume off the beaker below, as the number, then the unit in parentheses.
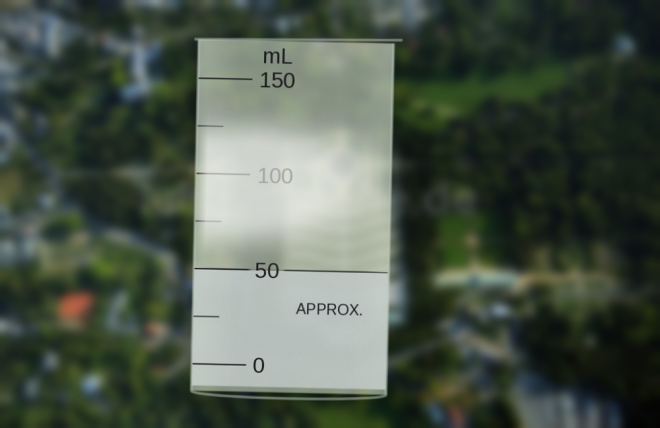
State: 50 (mL)
